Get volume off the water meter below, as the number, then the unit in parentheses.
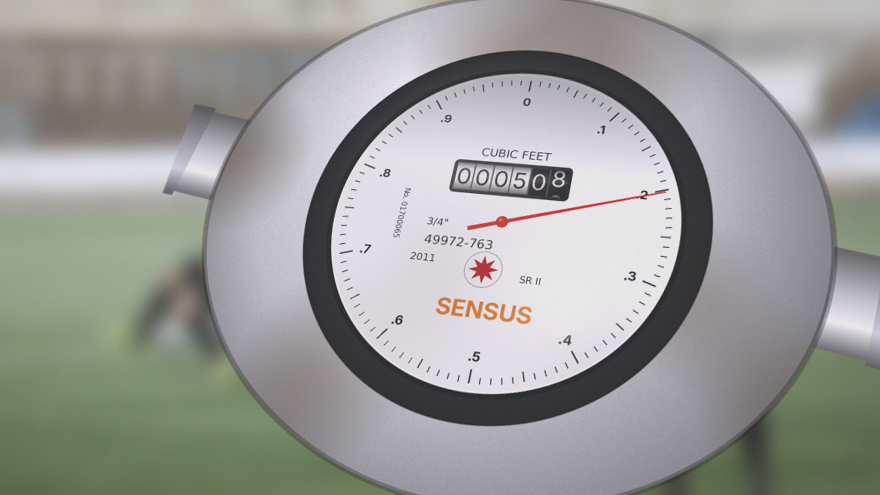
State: 508.20 (ft³)
